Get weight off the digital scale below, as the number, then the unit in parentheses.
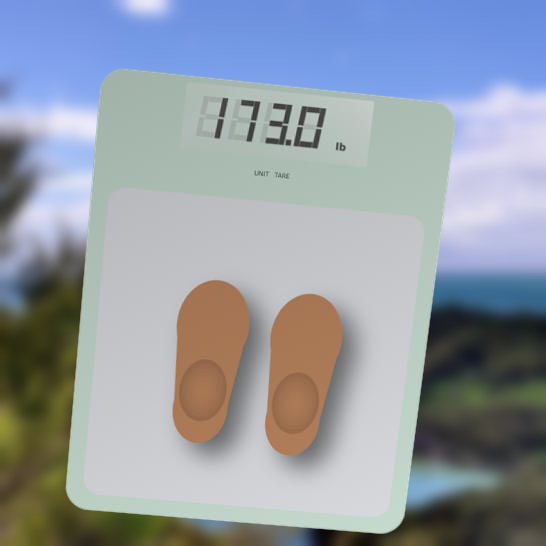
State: 173.0 (lb)
